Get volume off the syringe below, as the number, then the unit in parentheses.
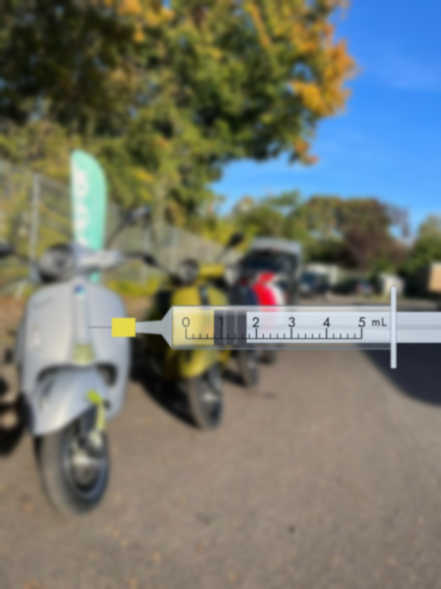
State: 0.8 (mL)
